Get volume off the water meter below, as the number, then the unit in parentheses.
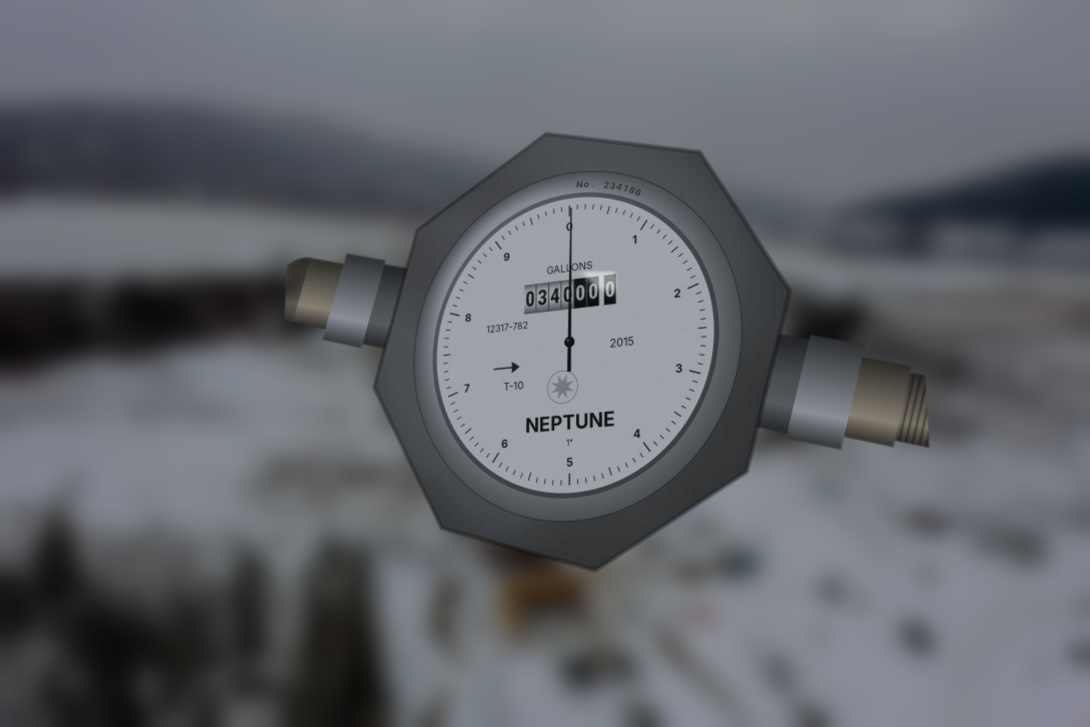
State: 340000.0 (gal)
